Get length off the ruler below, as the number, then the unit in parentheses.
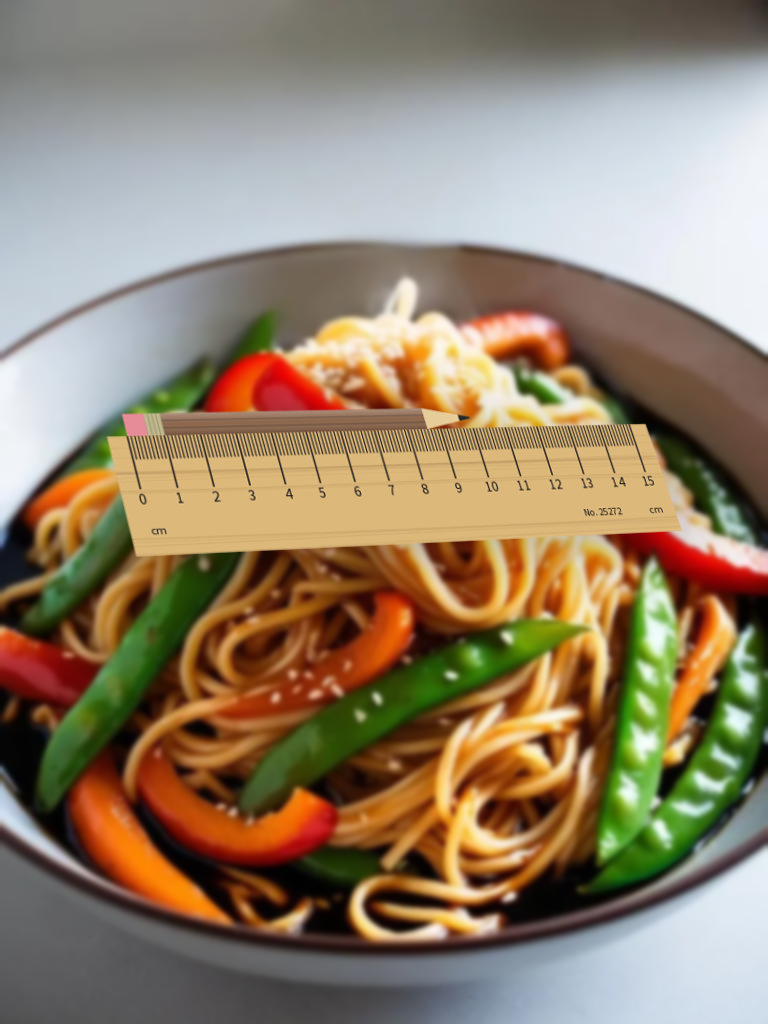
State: 10 (cm)
